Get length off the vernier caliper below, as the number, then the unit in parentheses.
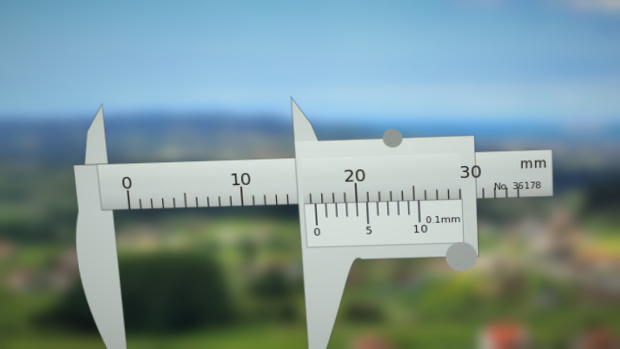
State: 16.4 (mm)
